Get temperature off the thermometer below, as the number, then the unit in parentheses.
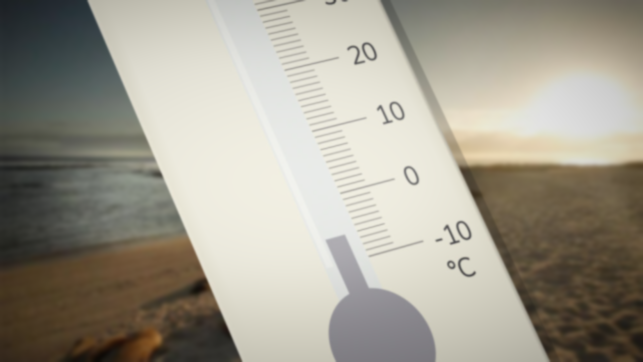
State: -6 (°C)
